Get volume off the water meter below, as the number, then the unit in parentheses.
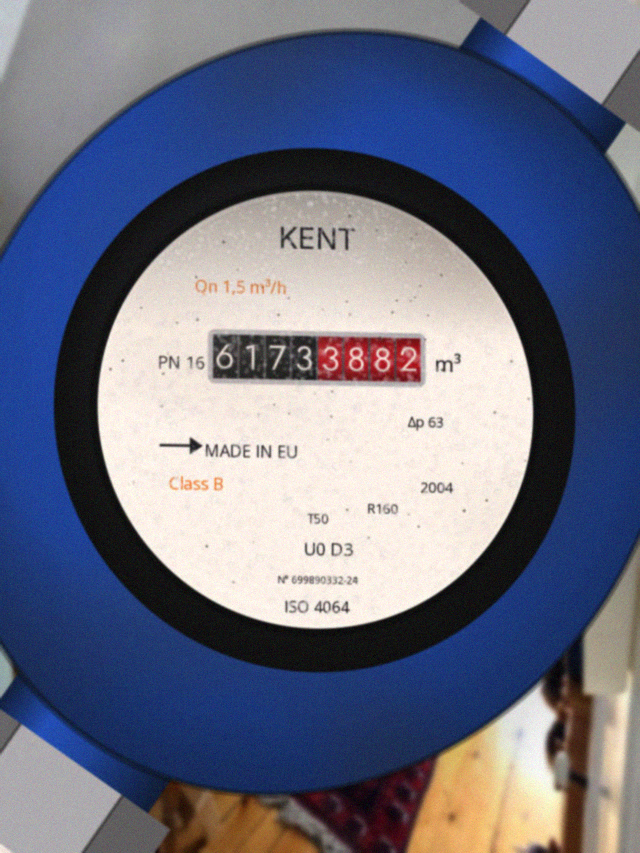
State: 6173.3882 (m³)
